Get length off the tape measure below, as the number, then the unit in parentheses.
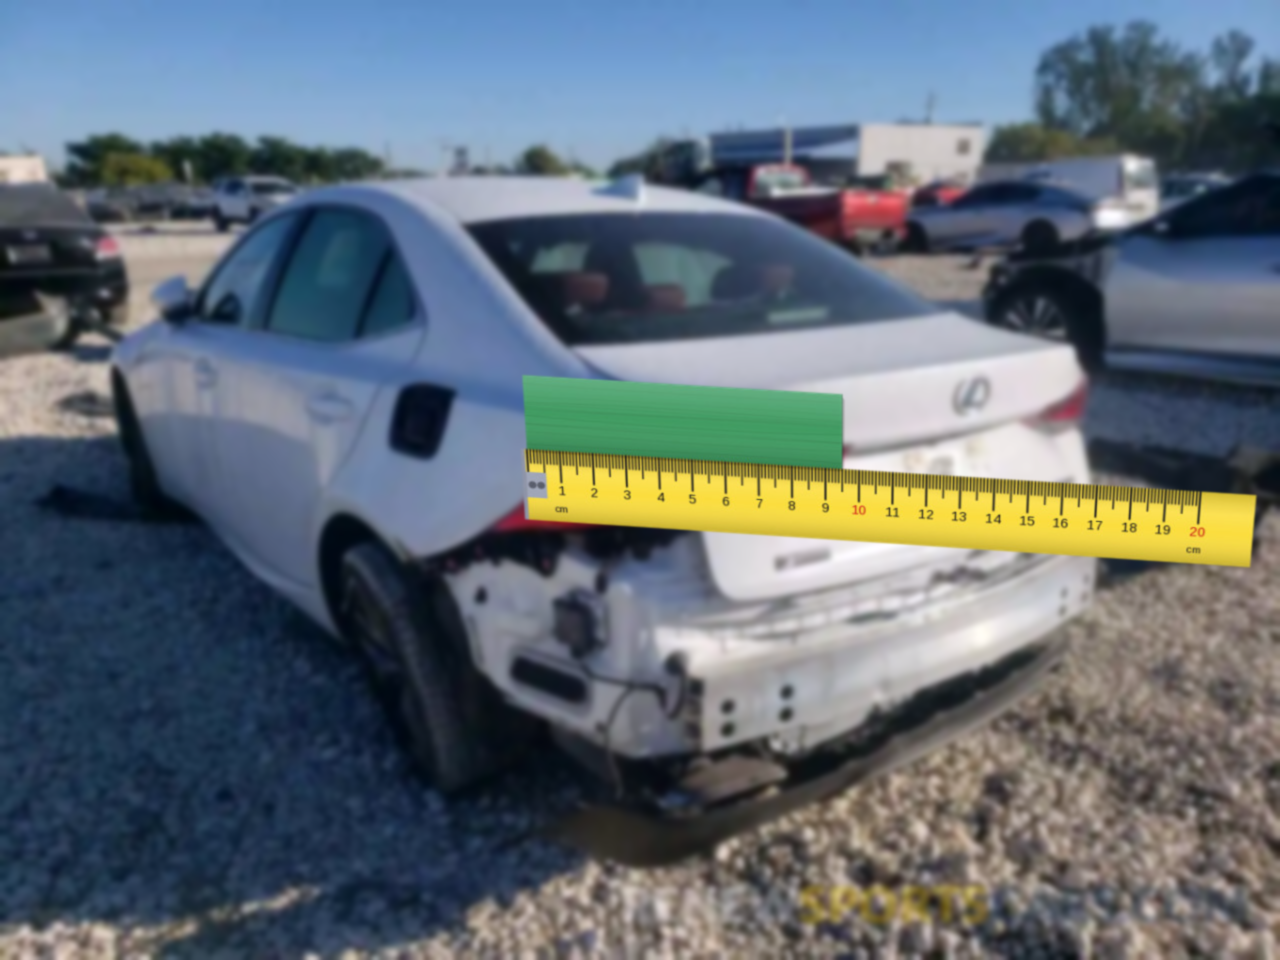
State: 9.5 (cm)
